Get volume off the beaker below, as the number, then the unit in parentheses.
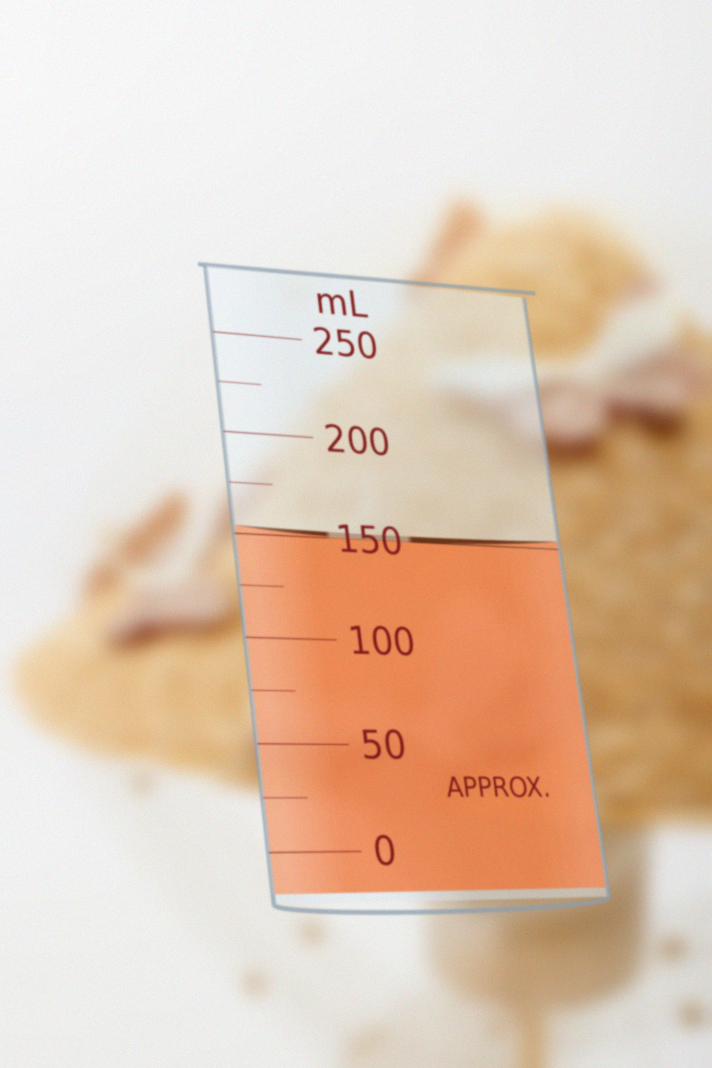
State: 150 (mL)
